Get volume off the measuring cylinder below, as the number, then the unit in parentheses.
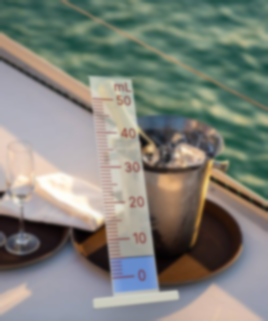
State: 5 (mL)
